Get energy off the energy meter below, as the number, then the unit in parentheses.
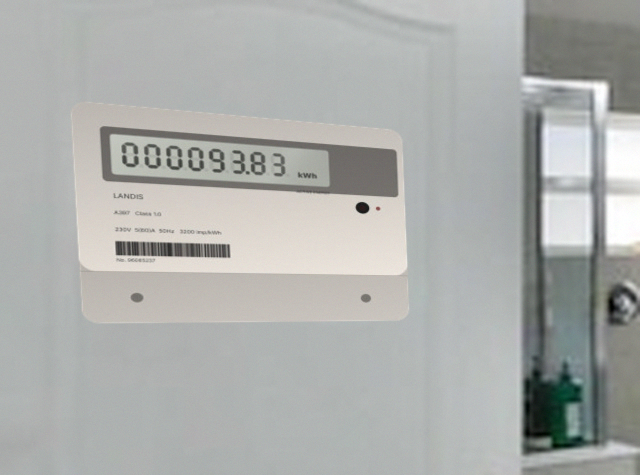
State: 93.83 (kWh)
